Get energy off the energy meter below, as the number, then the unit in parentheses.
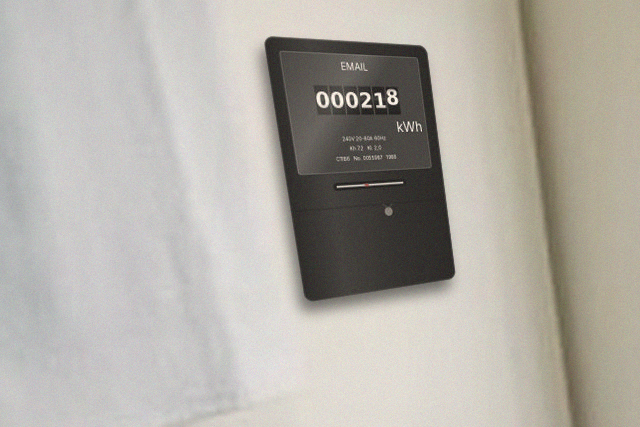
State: 218 (kWh)
